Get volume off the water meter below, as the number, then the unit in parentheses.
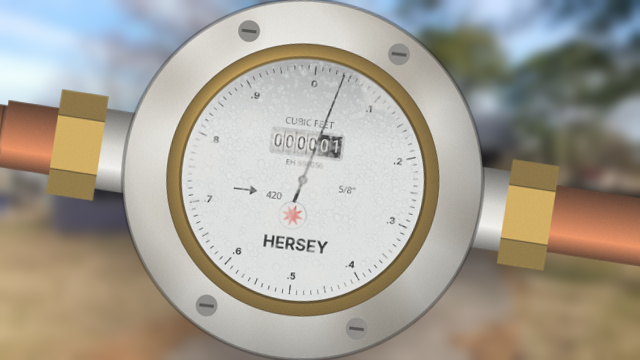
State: 1.04 (ft³)
